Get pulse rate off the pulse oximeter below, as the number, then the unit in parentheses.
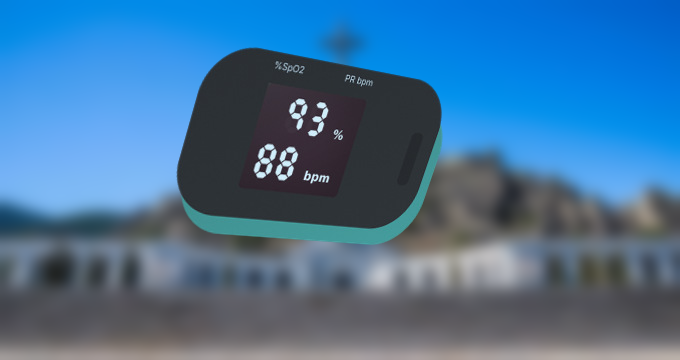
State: 88 (bpm)
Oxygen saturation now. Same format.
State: 93 (%)
